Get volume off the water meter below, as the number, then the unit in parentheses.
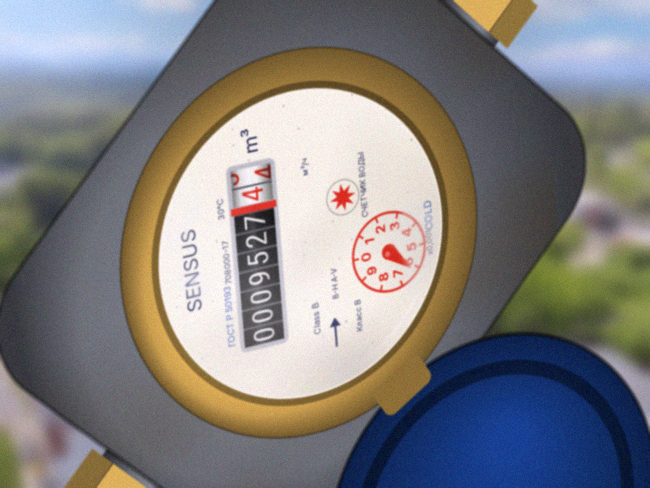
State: 9527.436 (m³)
